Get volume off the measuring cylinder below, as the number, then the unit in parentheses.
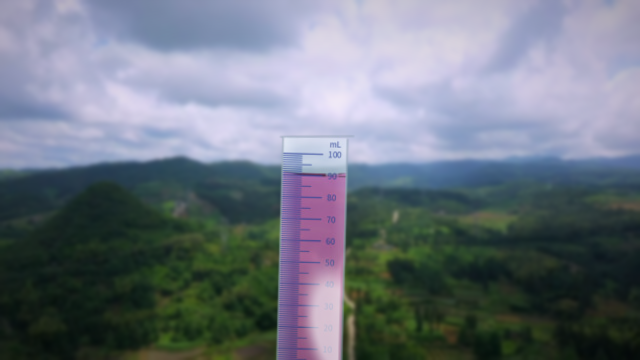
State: 90 (mL)
